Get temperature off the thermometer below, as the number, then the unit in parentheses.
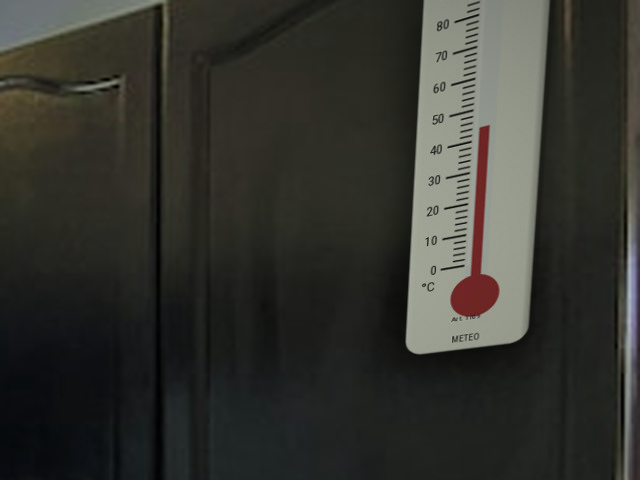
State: 44 (°C)
